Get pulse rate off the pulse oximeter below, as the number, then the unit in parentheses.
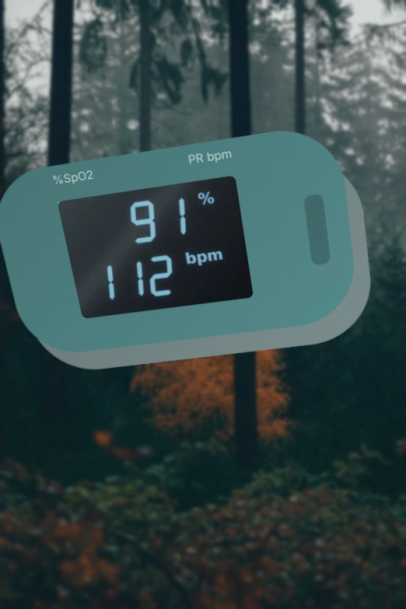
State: 112 (bpm)
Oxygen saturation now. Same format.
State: 91 (%)
